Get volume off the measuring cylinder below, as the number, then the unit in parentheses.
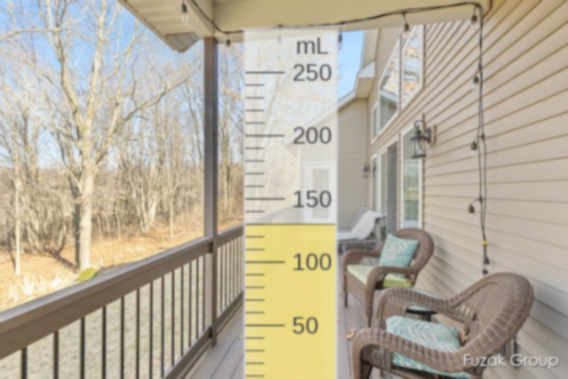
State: 130 (mL)
